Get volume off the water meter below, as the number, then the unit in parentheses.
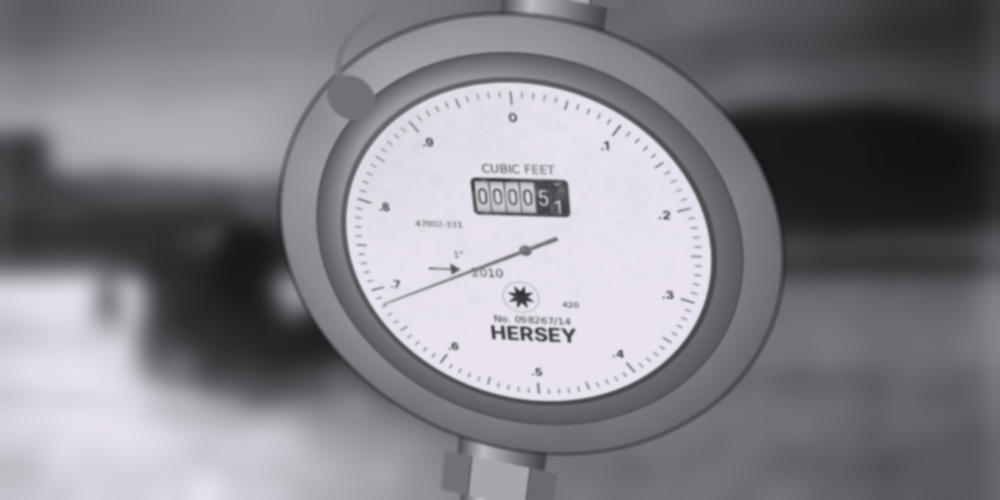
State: 50.68 (ft³)
